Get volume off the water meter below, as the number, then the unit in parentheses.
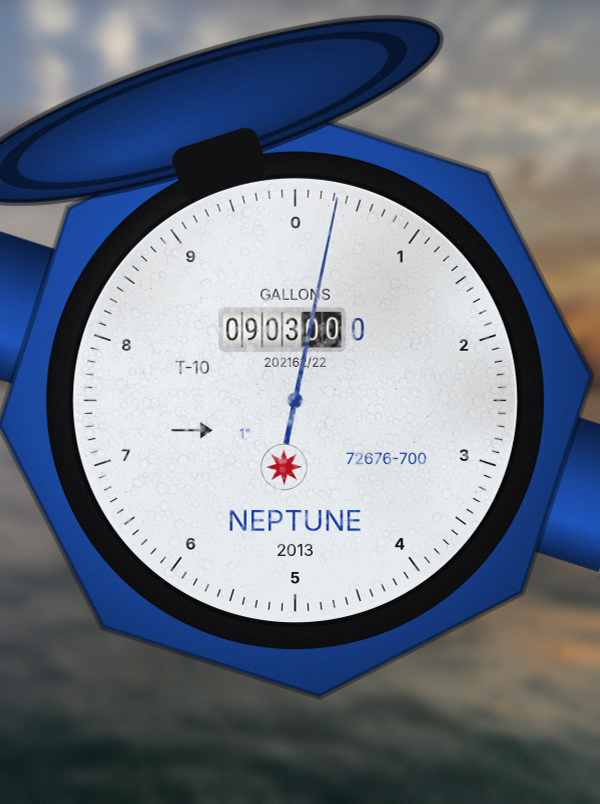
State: 903000.3 (gal)
